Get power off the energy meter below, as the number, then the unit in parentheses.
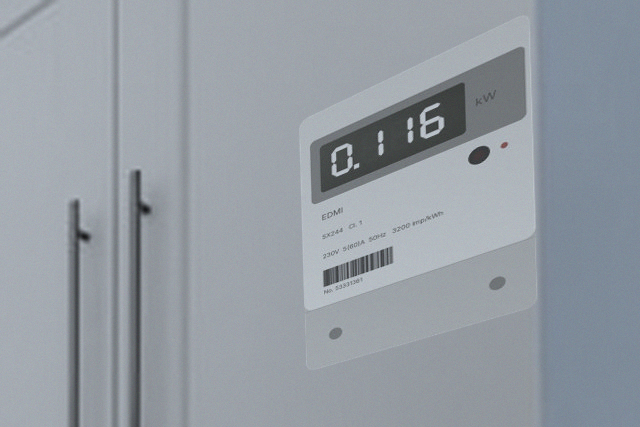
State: 0.116 (kW)
